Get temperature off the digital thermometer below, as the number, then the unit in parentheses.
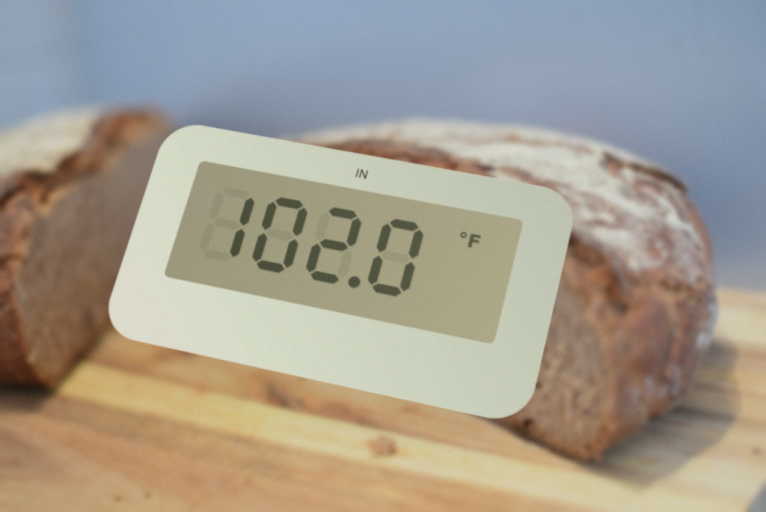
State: 102.0 (°F)
